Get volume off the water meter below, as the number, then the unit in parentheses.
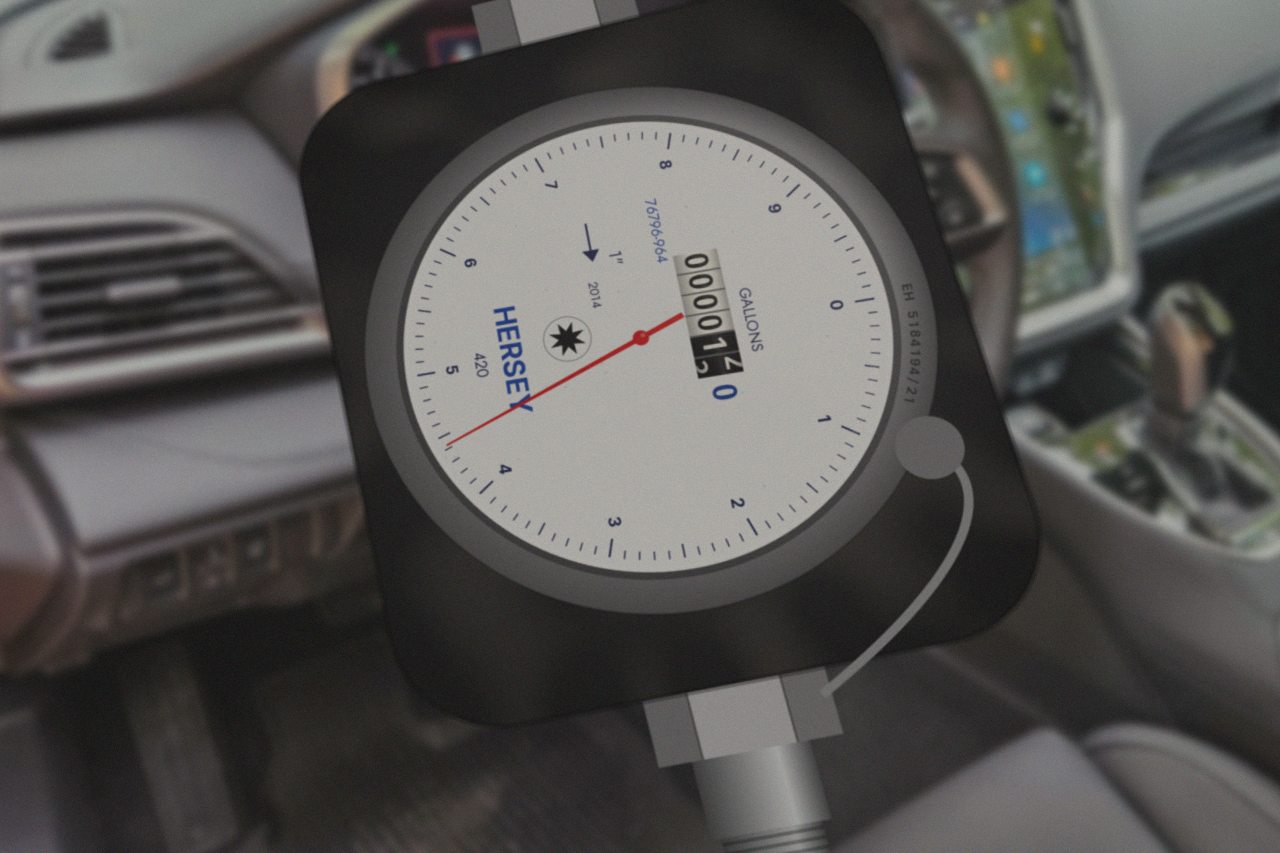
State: 124.4 (gal)
